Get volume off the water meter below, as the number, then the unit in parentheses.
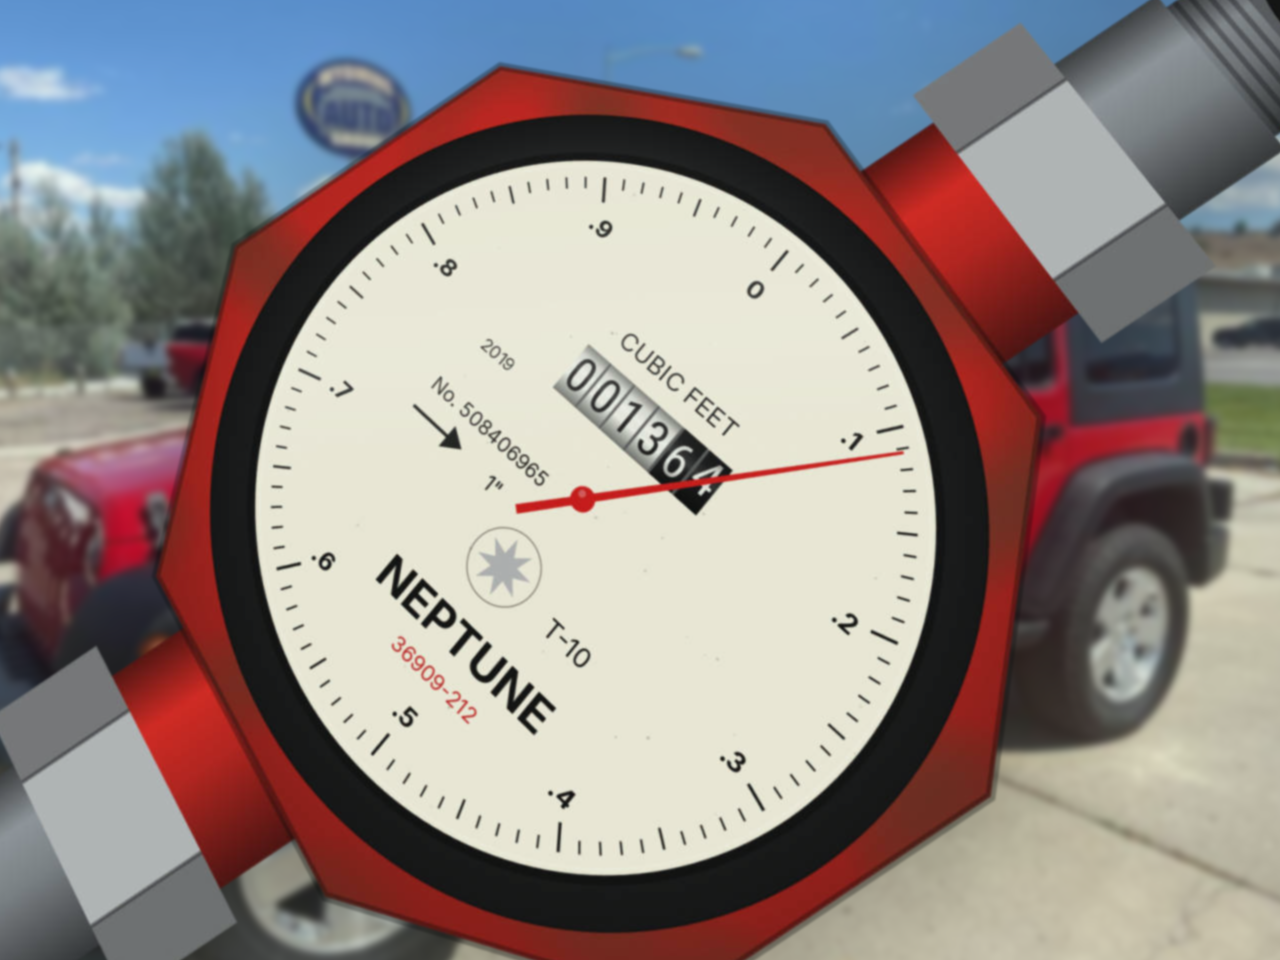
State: 1364.11 (ft³)
